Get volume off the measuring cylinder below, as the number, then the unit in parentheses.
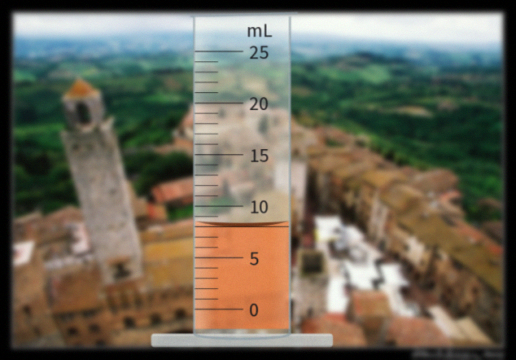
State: 8 (mL)
